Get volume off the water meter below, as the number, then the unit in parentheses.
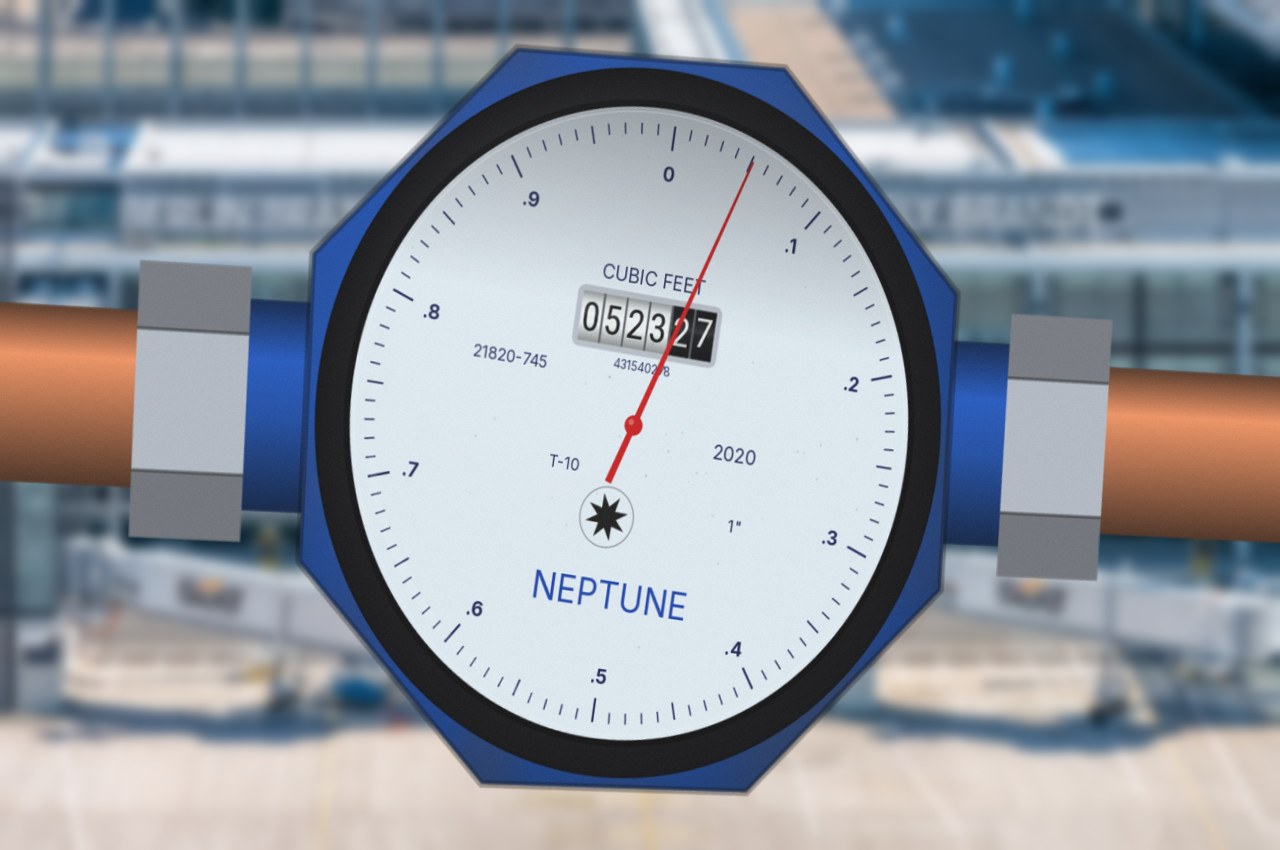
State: 52327.05 (ft³)
